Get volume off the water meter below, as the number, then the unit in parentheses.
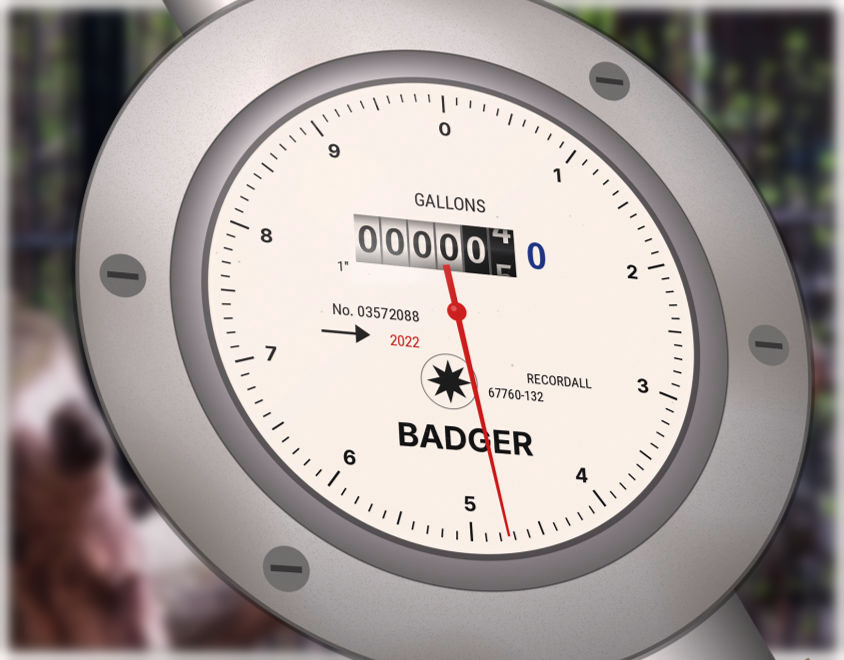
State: 44.7 (gal)
